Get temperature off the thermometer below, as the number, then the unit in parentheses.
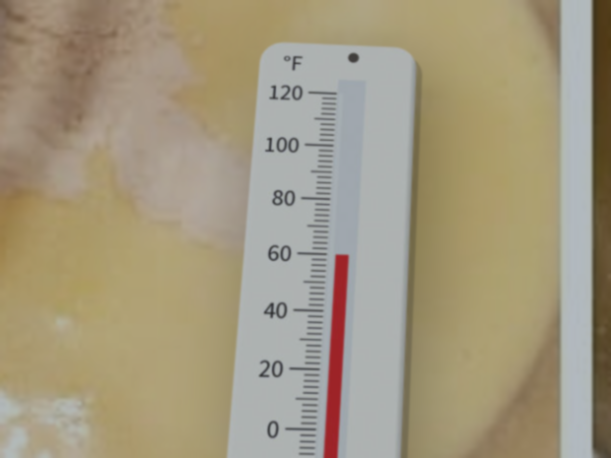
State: 60 (°F)
